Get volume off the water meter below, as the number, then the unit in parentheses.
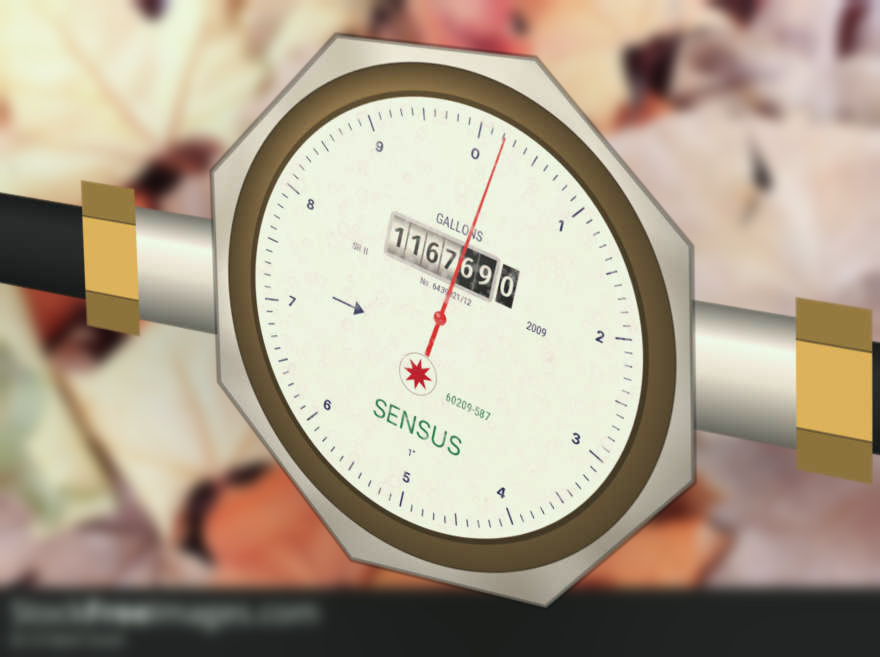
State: 1167690.2 (gal)
